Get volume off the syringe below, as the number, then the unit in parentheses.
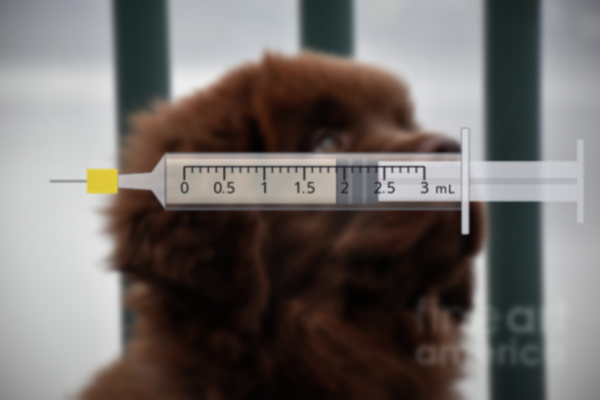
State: 1.9 (mL)
